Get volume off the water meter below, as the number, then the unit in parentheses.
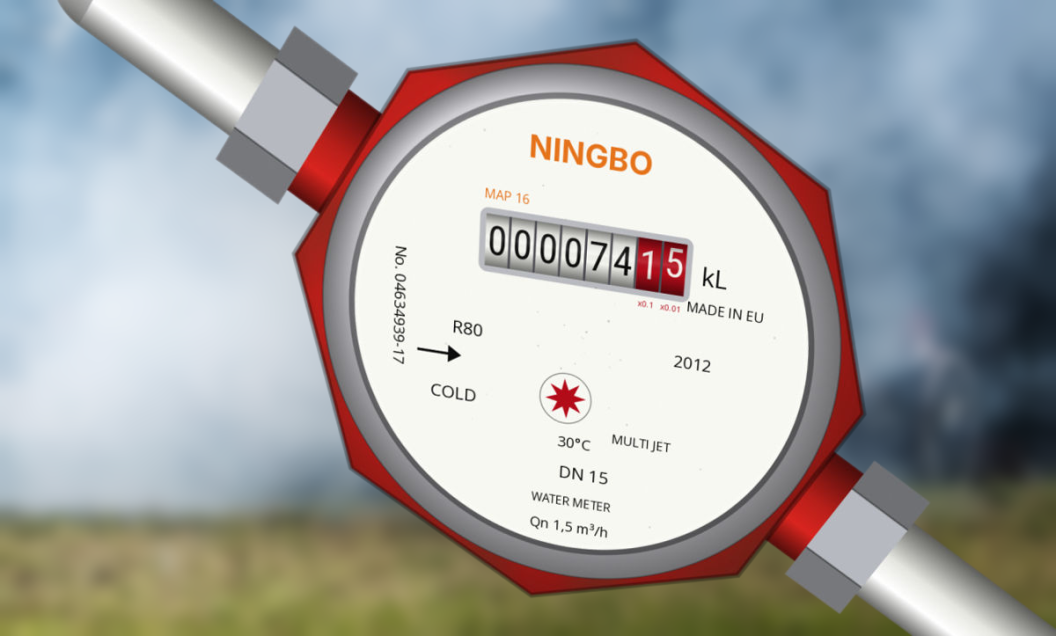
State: 74.15 (kL)
